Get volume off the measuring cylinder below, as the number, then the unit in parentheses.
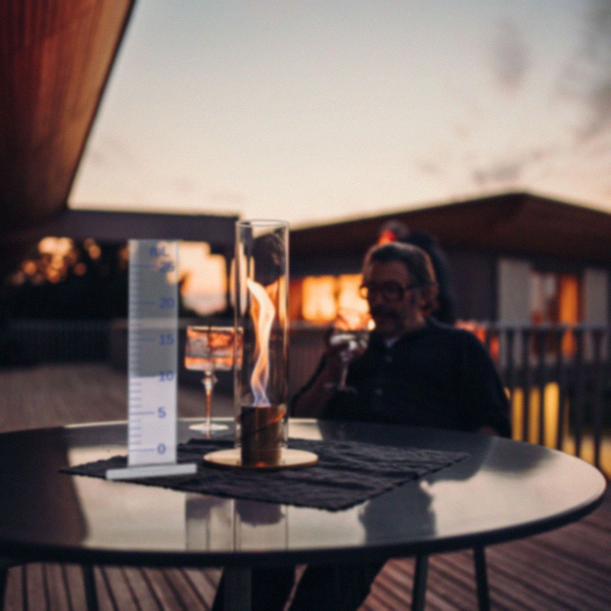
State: 10 (mL)
